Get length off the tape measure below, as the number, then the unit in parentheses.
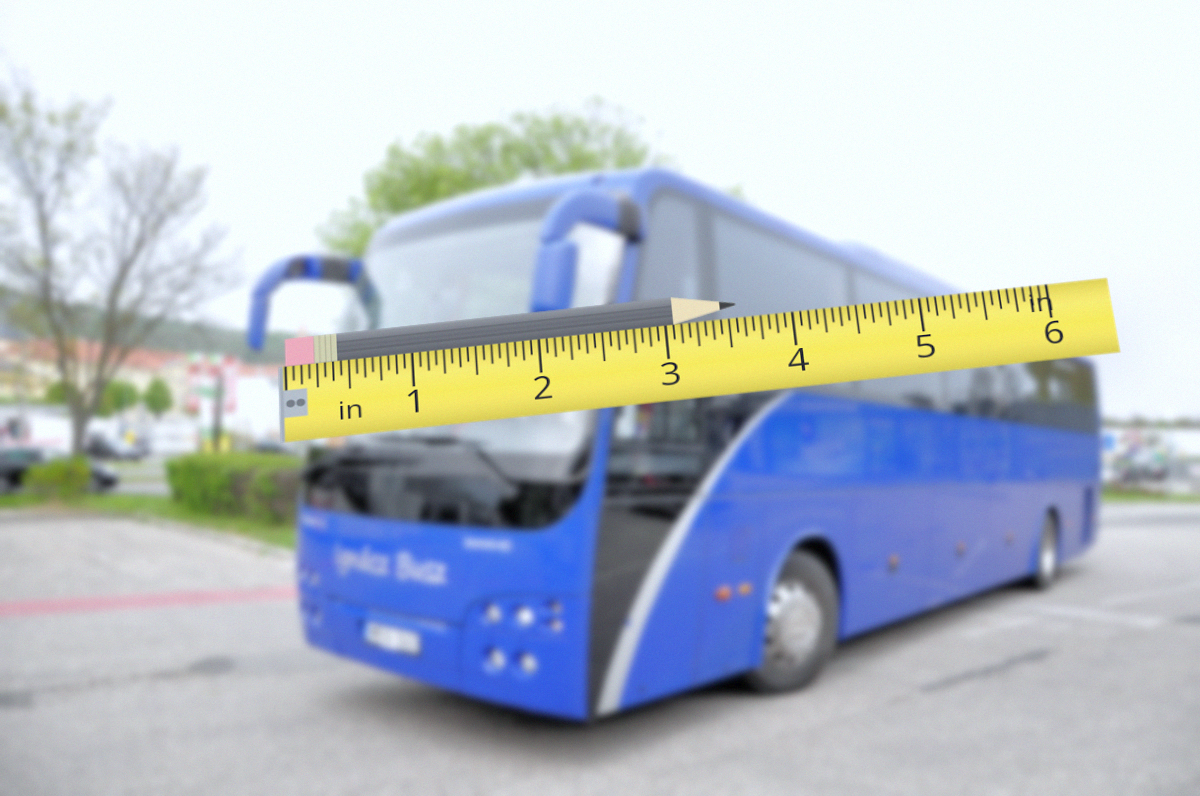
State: 3.5625 (in)
